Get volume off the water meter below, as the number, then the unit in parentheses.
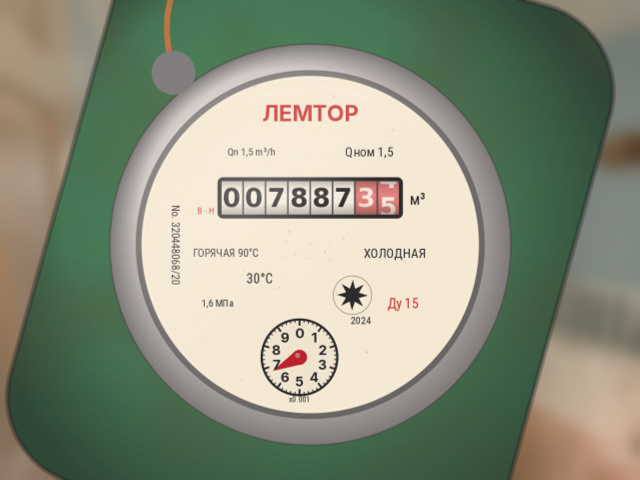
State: 7887.346 (m³)
